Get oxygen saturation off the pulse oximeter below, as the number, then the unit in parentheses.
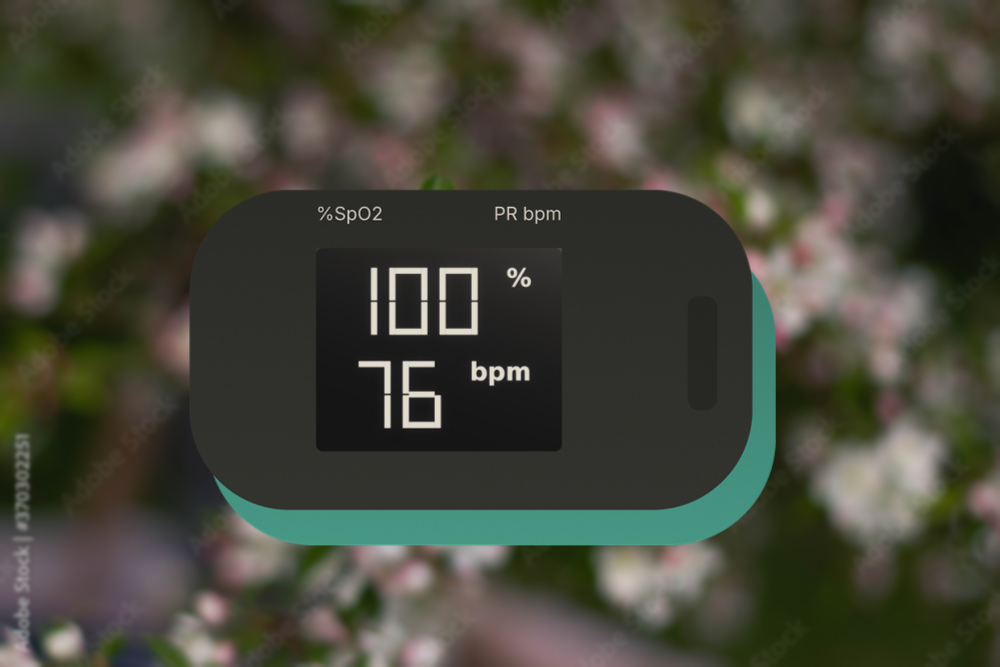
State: 100 (%)
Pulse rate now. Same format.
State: 76 (bpm)
